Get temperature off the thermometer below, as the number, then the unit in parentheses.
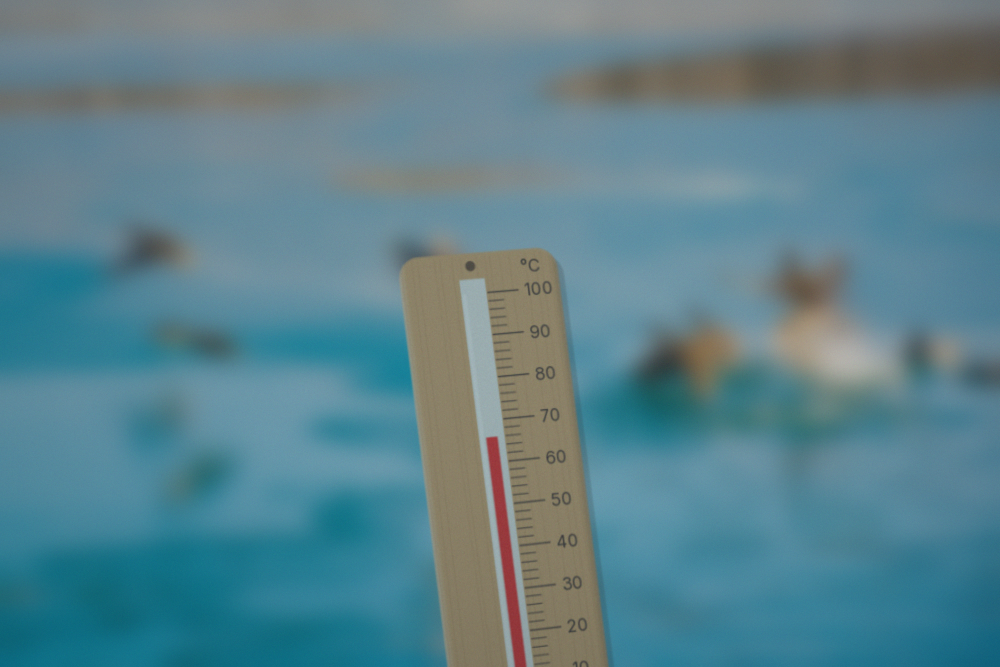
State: 66 (°C)
